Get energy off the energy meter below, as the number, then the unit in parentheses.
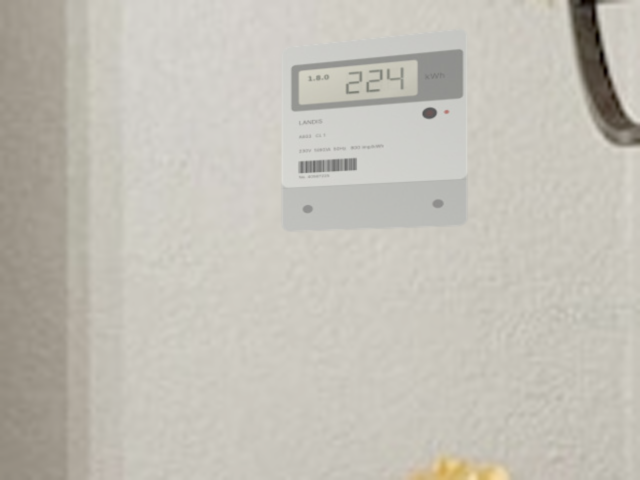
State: 224 (kWh)
